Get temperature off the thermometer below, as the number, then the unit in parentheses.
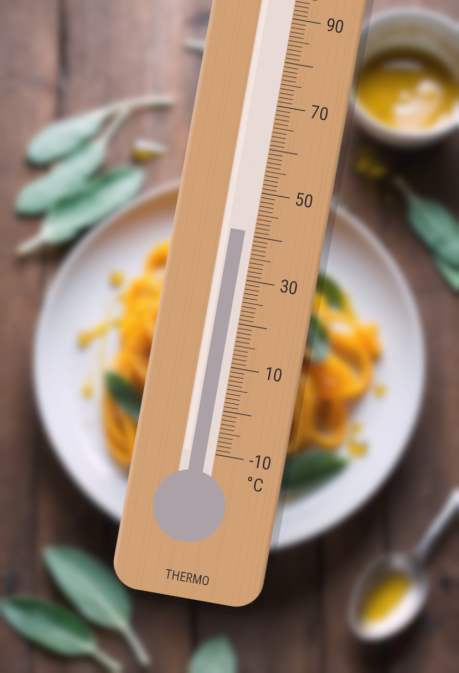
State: 41 (°C)
